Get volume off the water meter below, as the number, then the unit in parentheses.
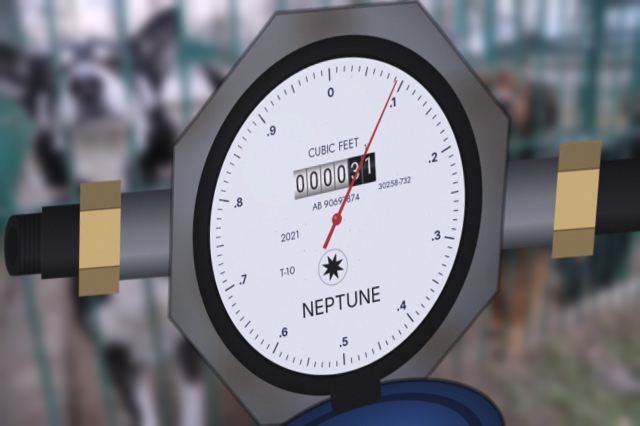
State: 31.09 (ft³)
